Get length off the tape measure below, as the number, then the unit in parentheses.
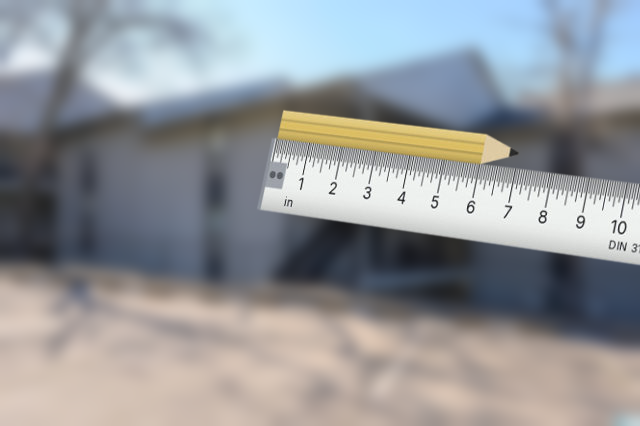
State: 7 (in)
